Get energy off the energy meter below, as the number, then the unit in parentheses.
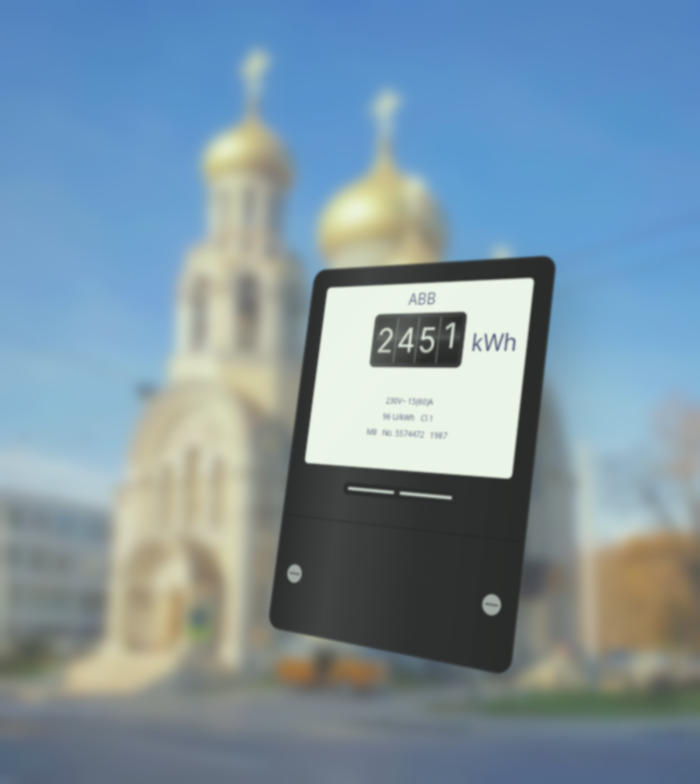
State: 2451 (kWh)
